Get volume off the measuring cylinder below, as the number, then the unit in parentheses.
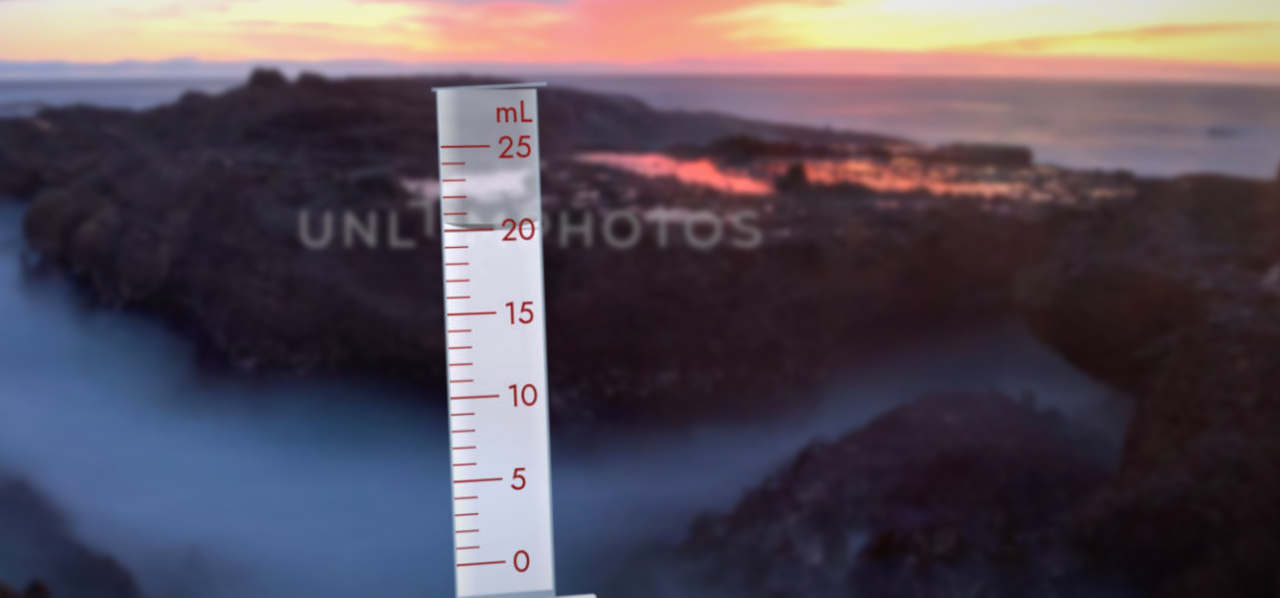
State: 20 (mL)
